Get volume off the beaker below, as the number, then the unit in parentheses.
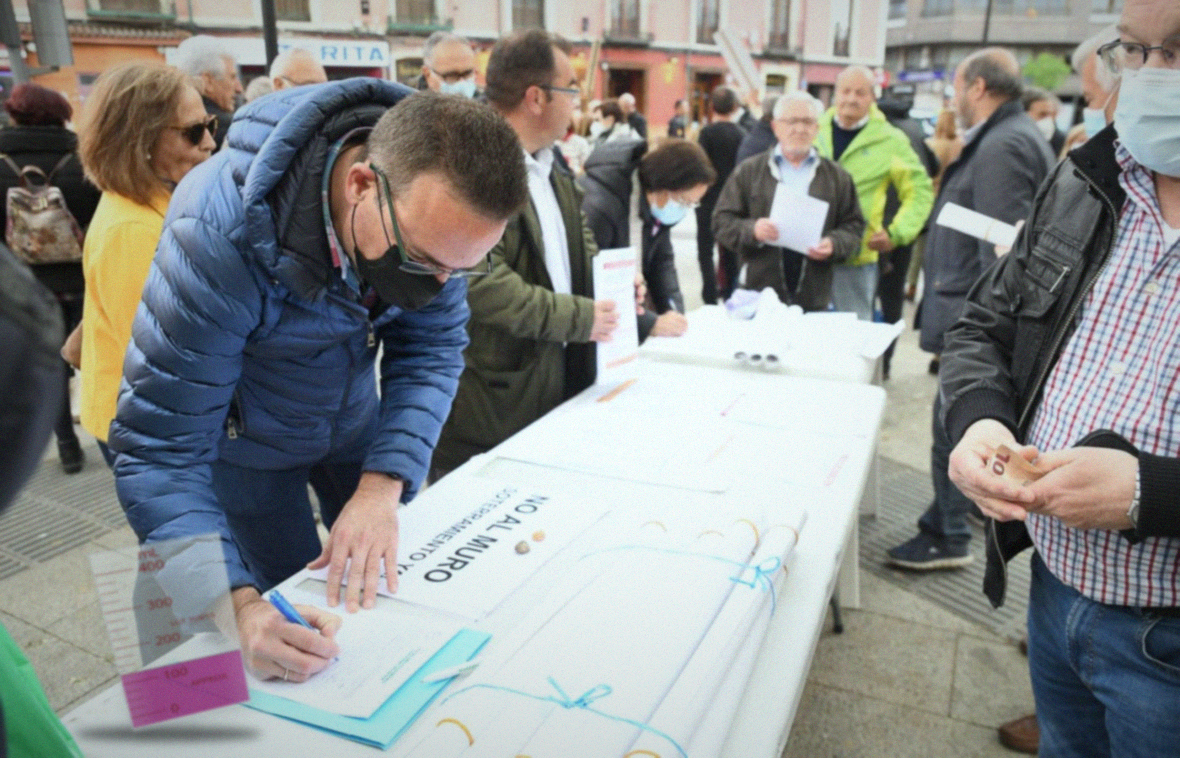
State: 125 (mL)
